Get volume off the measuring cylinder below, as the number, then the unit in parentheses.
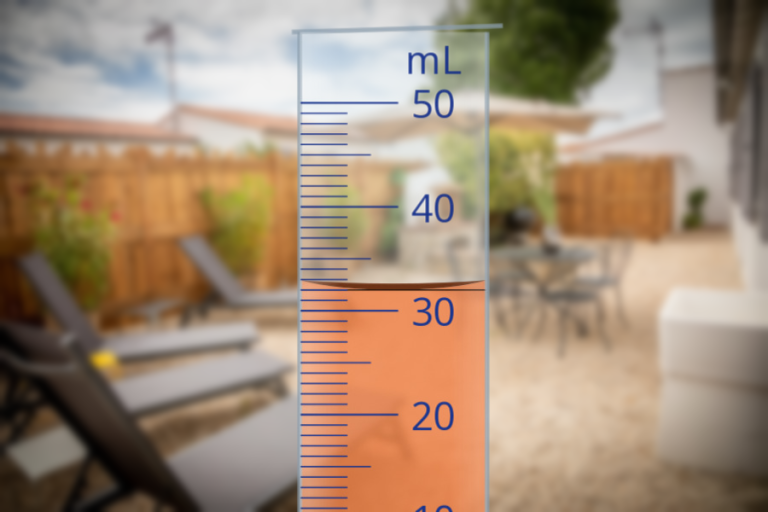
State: 32 (mL)
